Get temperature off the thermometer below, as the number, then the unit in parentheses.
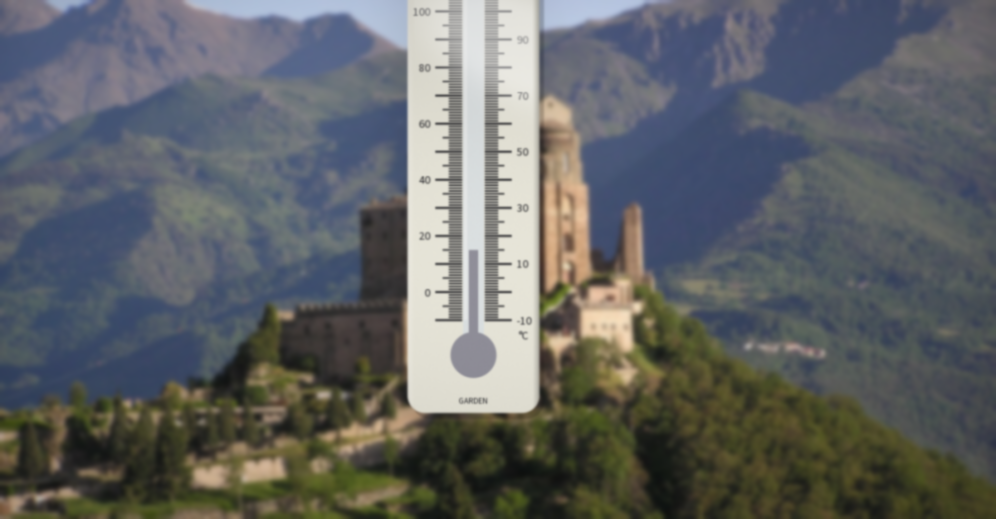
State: 15 (°C)
